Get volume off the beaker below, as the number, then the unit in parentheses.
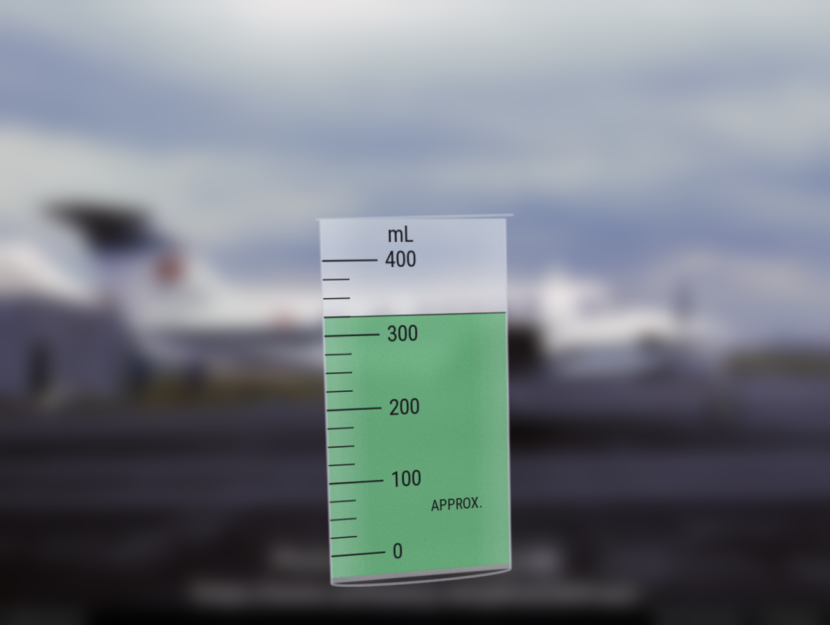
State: 325 (mL)
